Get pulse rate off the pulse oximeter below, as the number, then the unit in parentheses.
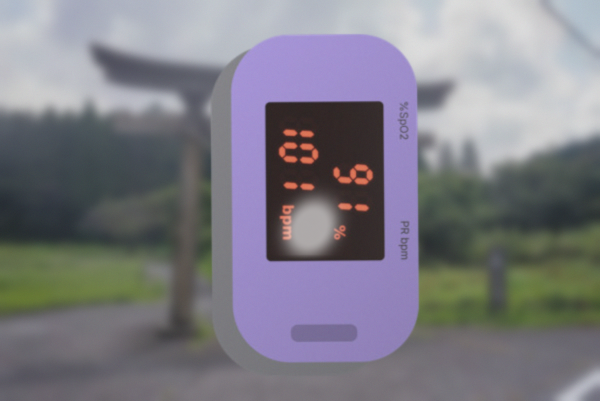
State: 101 (bpm)
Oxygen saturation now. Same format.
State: 91 (%)
